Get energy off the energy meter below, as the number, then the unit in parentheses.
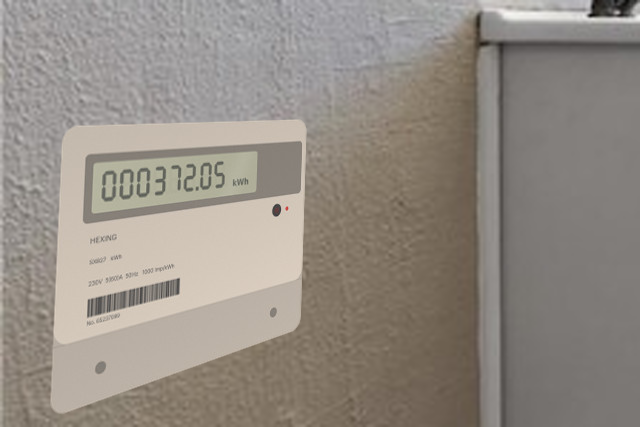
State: 372.05 (kWh)
